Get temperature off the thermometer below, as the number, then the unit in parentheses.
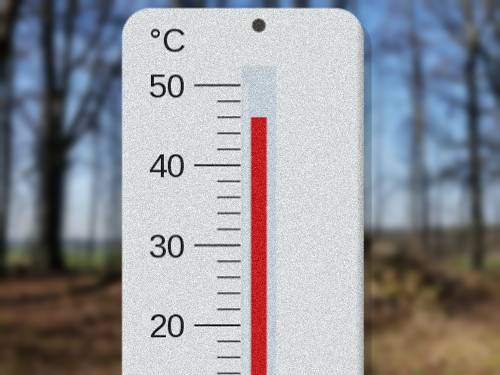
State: 46 (°C)
